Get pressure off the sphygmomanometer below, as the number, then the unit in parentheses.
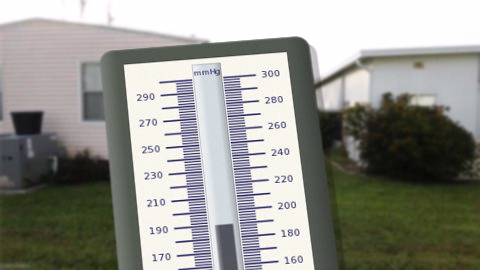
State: 190 (mmHg)
